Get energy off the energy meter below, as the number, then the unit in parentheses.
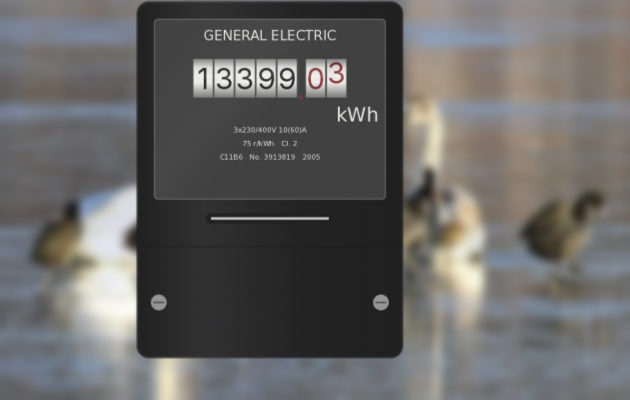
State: 13399.03 (kWh)
